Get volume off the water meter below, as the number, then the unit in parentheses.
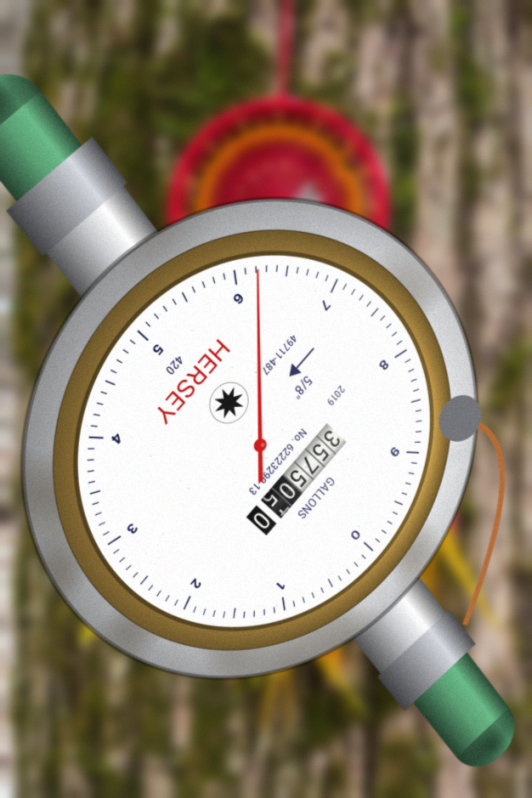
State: 3575046.2 (gal)
